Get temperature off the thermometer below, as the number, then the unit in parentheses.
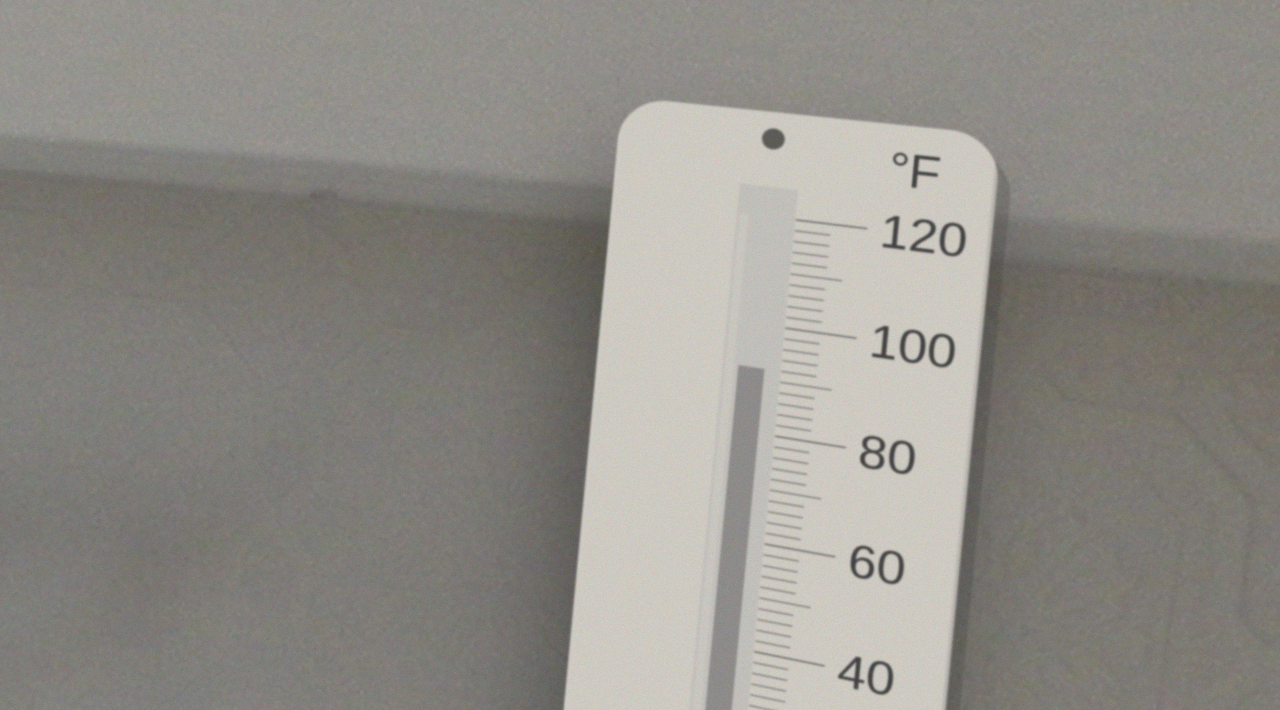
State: 92 (°F)
